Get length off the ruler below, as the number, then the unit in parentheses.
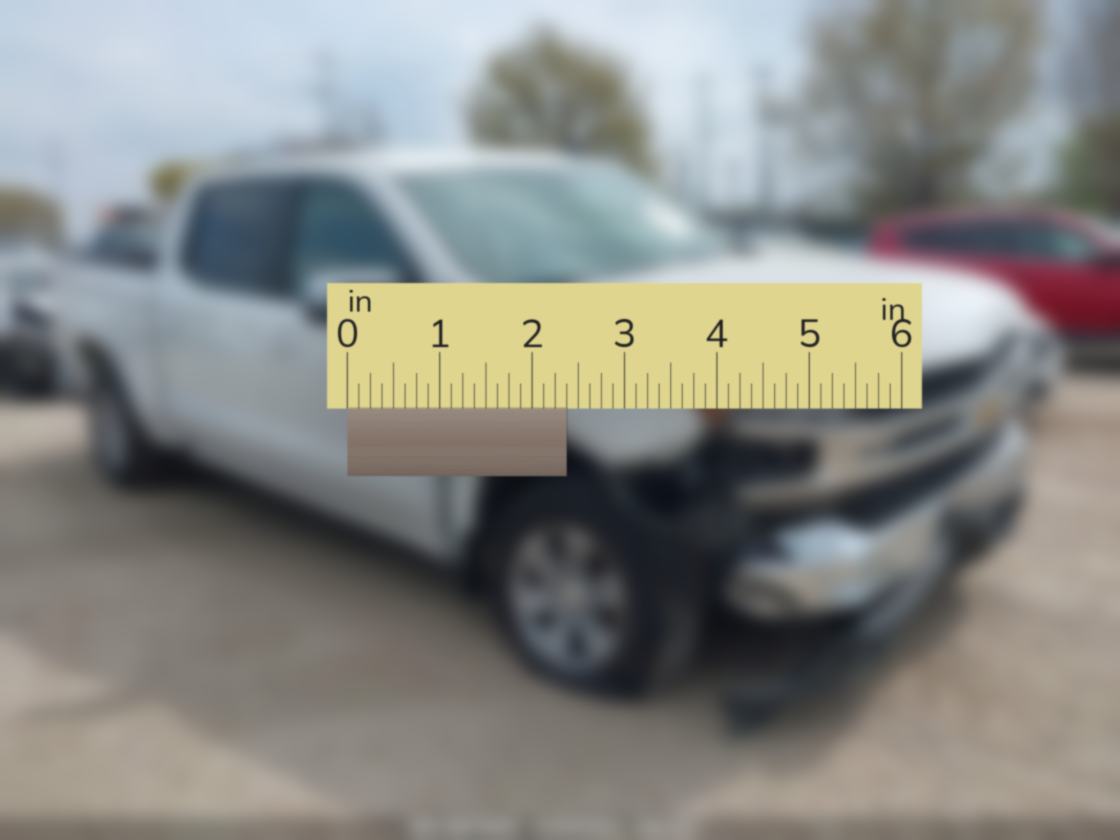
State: 2.375 (in)
